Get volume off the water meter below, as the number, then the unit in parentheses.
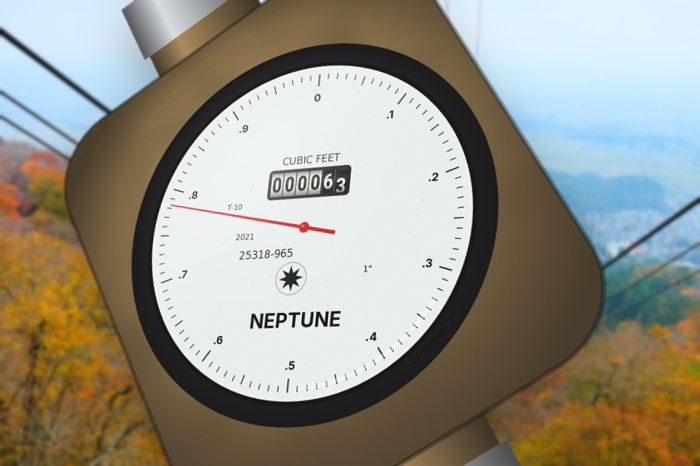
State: 62.78 (ft³)
